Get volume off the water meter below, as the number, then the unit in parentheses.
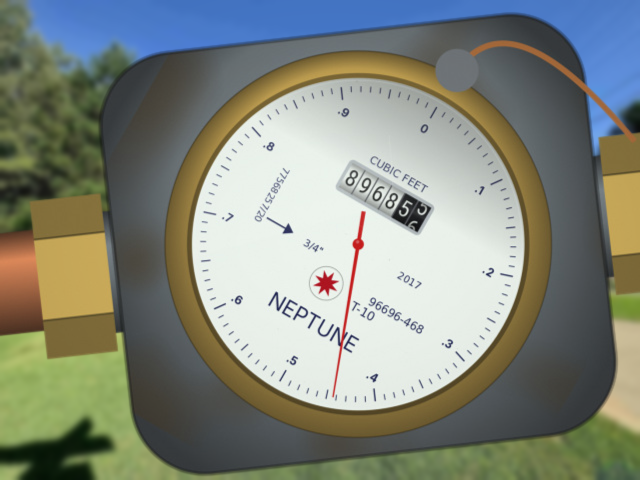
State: 896855.44 (ft³)
